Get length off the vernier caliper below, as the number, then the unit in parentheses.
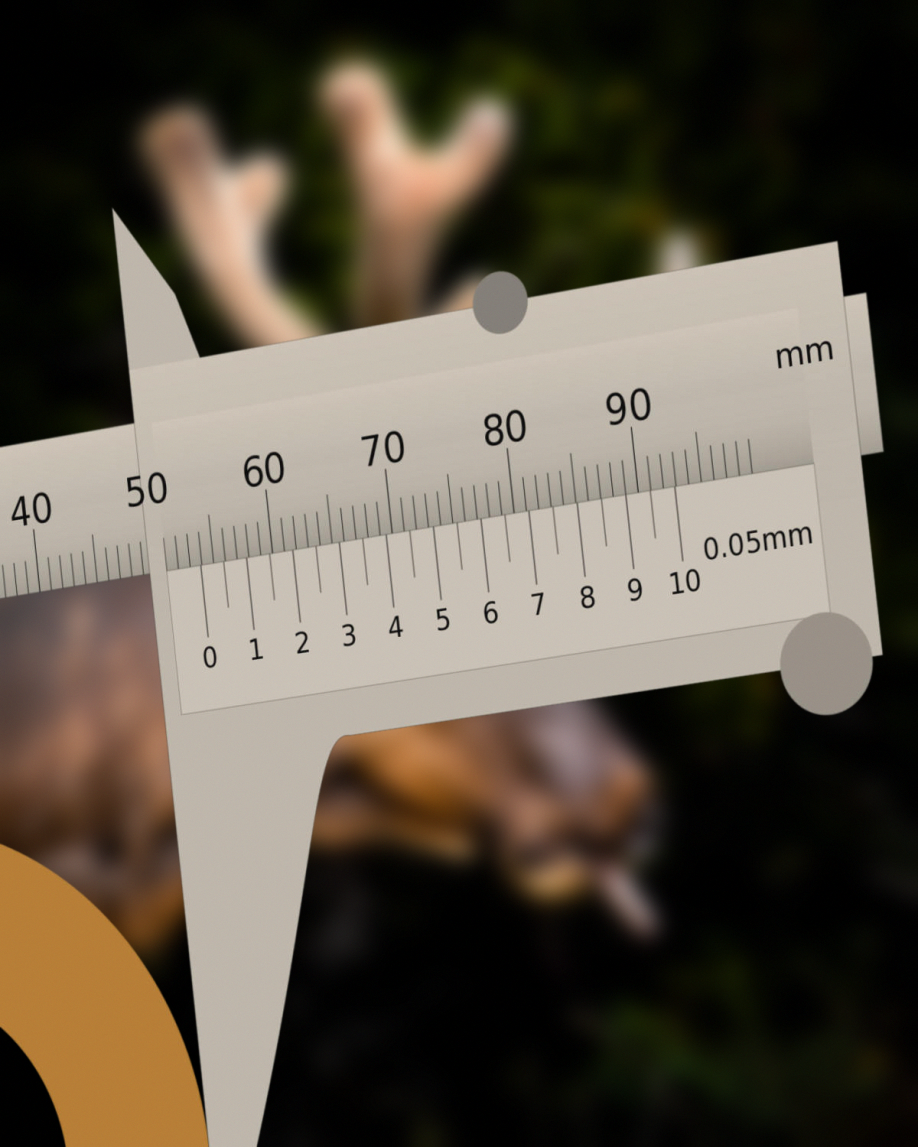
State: 53.9 (mm)
